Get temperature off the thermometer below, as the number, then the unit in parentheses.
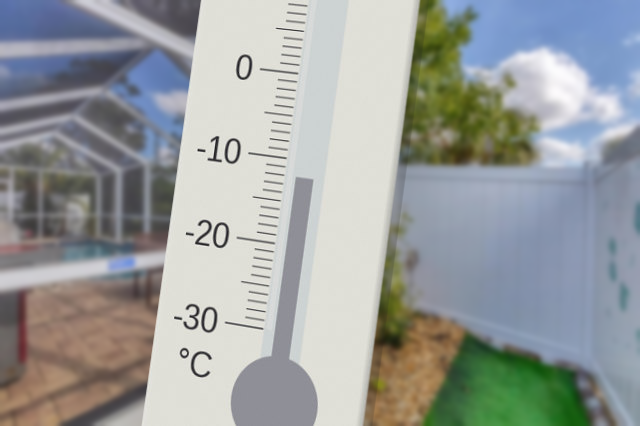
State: -12 (°C)
